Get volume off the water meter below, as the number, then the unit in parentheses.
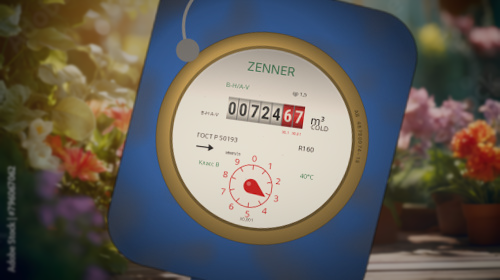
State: 724.673 (m³)
